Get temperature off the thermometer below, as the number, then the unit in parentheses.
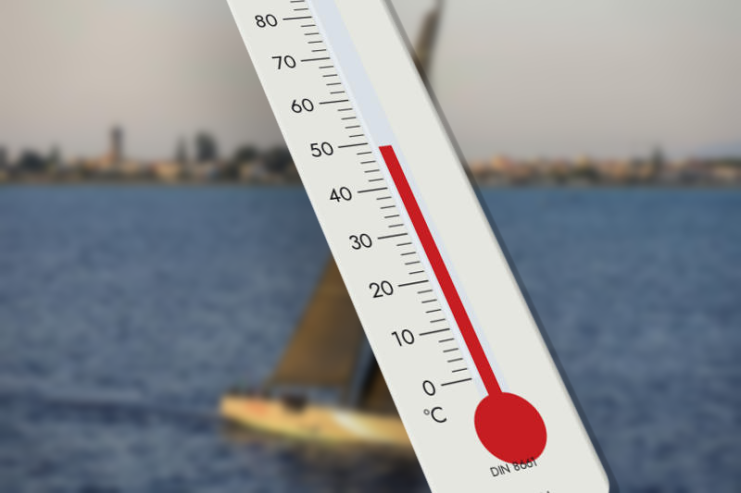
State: 49 (°C)
